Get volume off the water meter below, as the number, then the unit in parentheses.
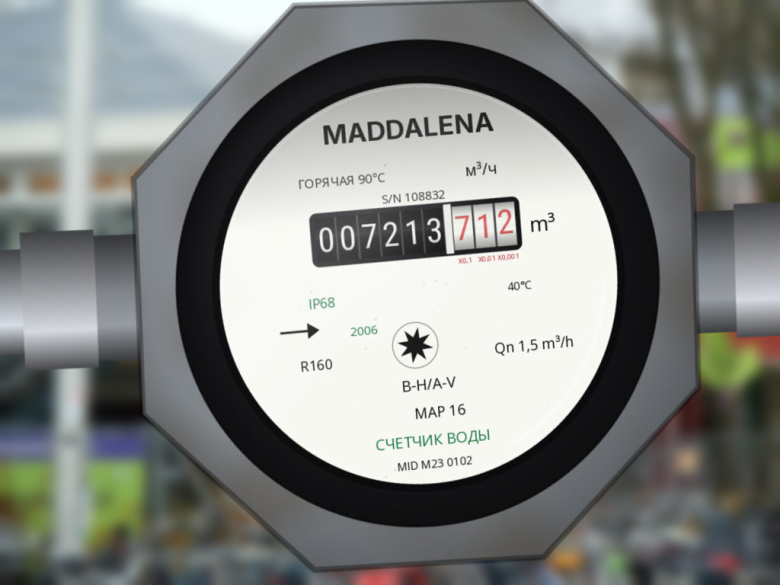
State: 7213.712 (m³)
